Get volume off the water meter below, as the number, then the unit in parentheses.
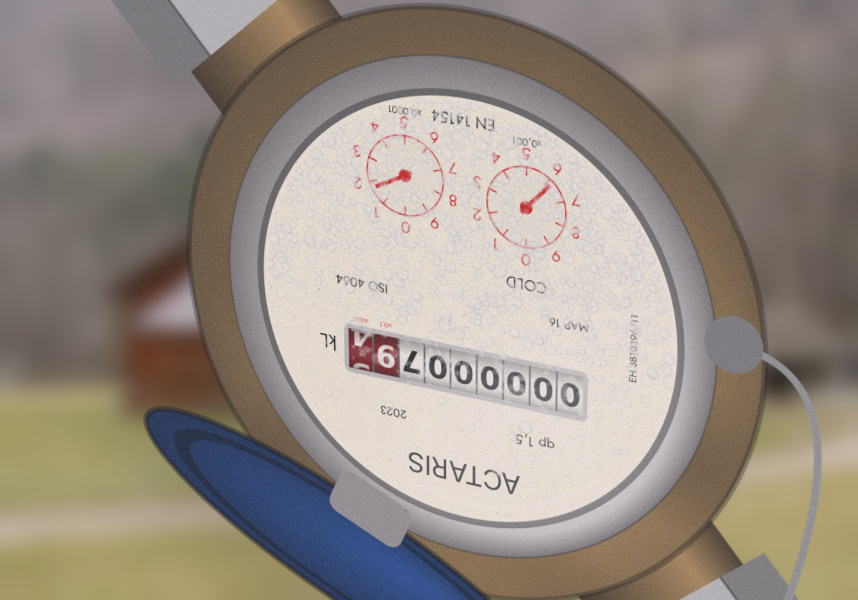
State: 7.9361 (kL)
